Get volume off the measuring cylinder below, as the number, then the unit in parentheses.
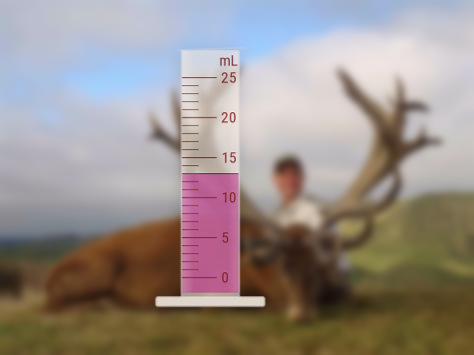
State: 13 (mL)
